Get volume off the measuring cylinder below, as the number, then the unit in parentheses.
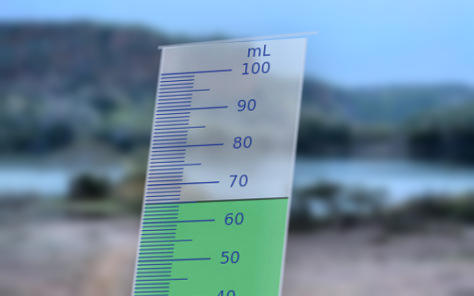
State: 65 (mL)
